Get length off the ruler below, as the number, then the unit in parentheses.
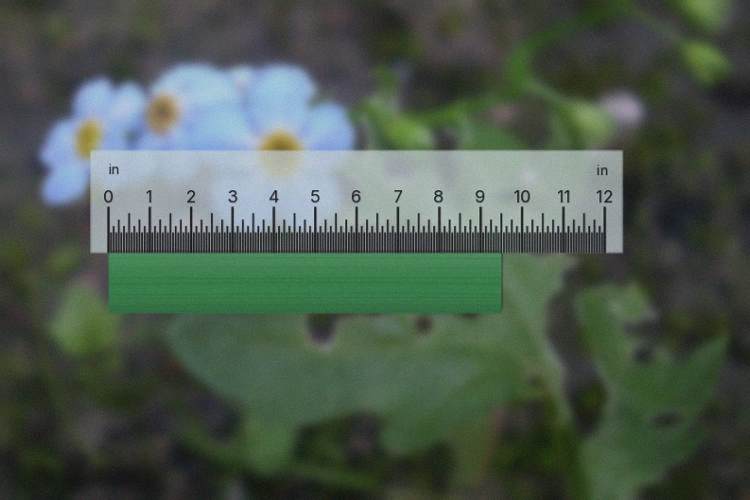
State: 9.5 (in)
